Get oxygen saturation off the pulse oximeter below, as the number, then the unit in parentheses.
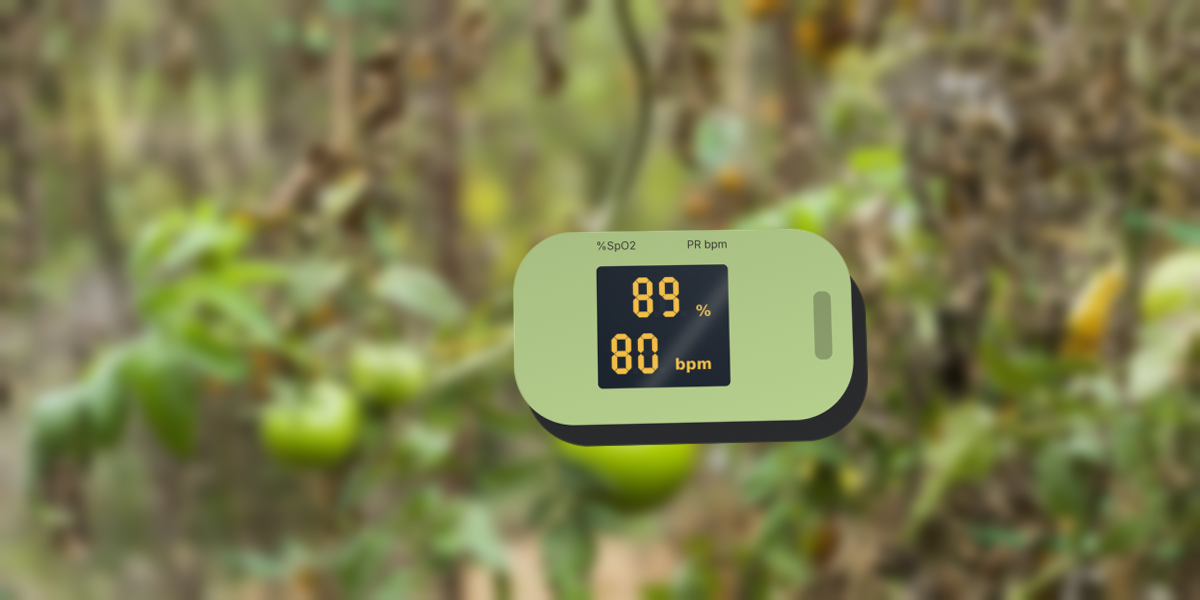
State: 89 (%)
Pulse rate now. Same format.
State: 80 (bpm)
